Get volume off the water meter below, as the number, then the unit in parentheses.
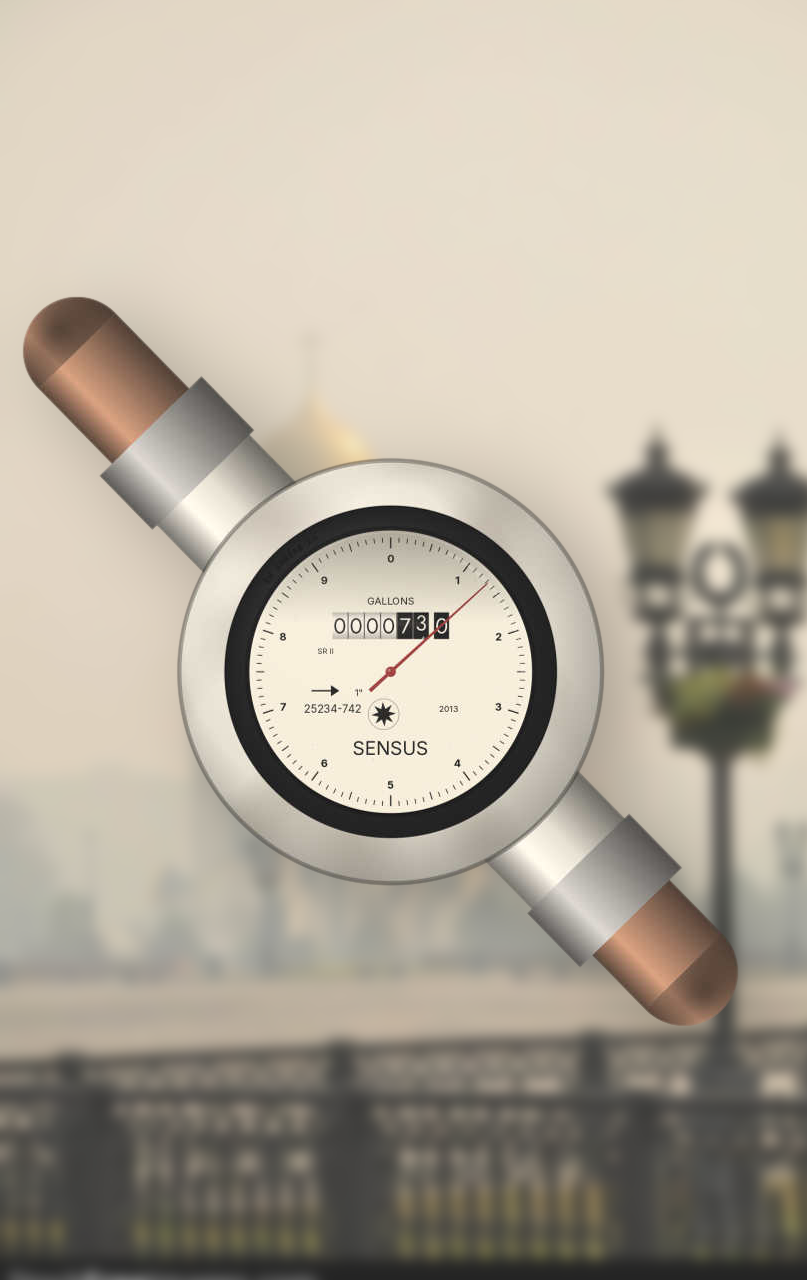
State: 731.3 (gal)
